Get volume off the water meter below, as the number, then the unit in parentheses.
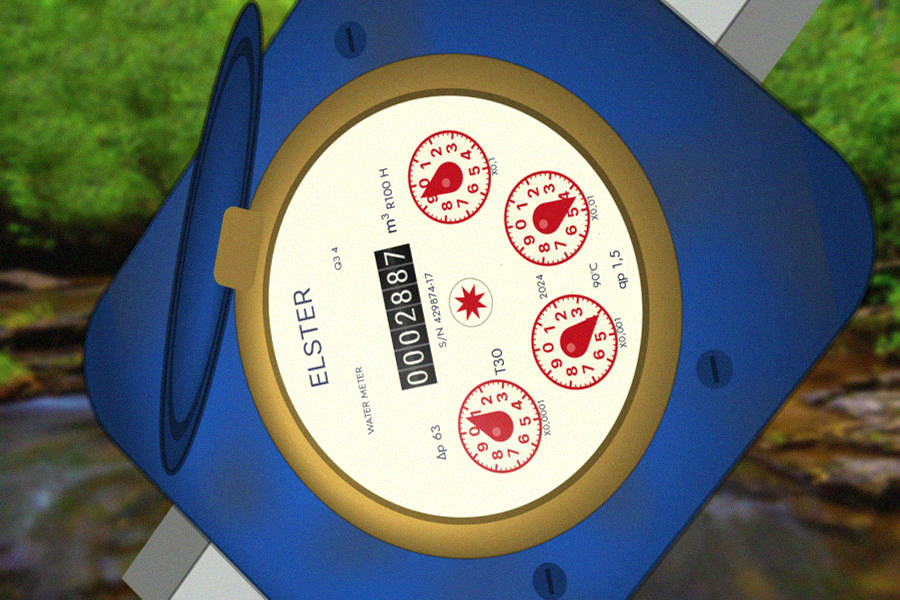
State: 2886.9440 (m³)
